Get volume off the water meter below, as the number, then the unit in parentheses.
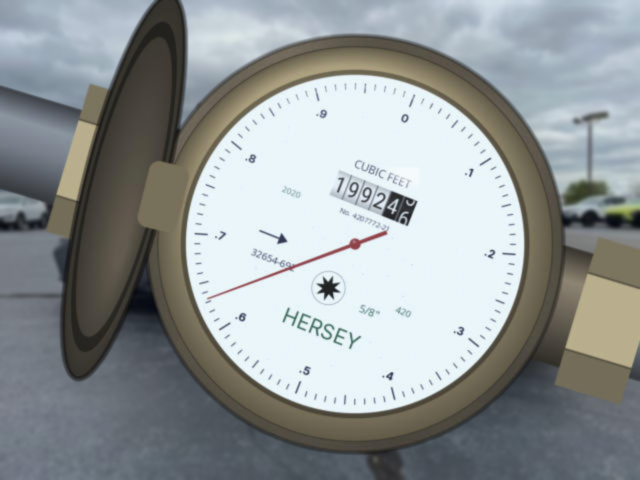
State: 199245.63 (ft³)
